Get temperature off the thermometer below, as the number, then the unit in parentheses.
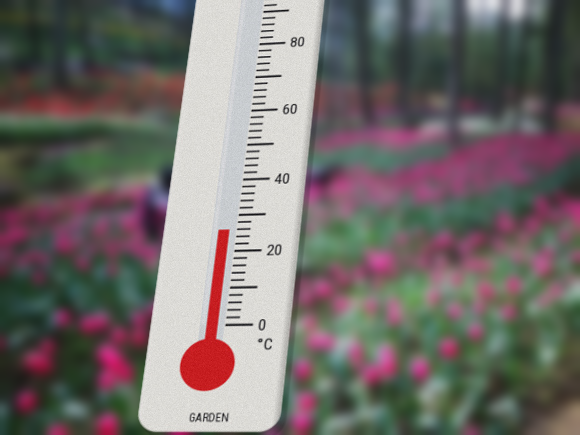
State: 26 (°C)
